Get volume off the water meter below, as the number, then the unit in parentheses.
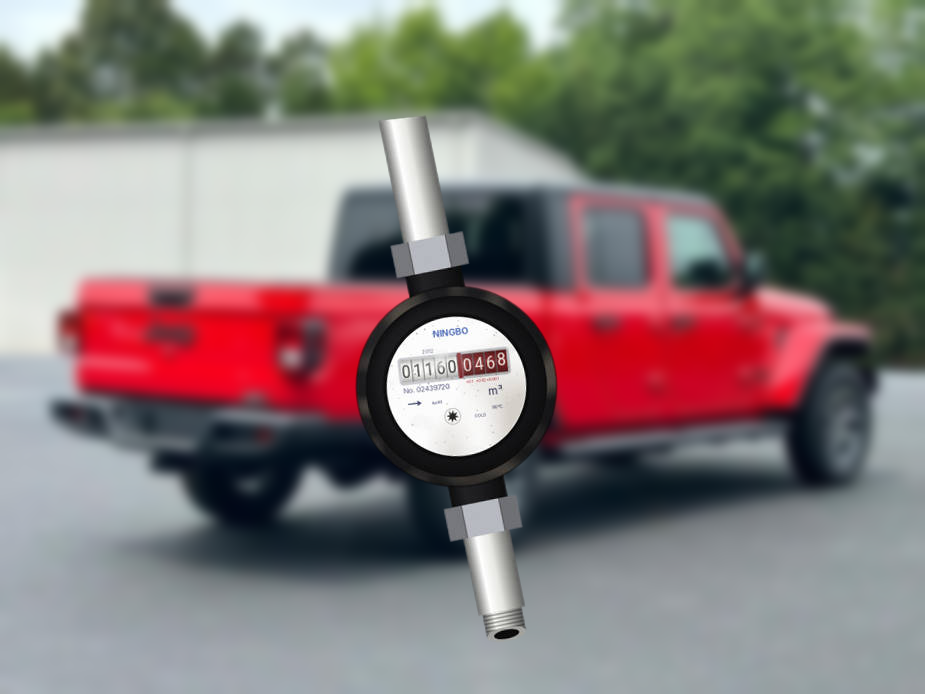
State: 1160.0468 (m³)
